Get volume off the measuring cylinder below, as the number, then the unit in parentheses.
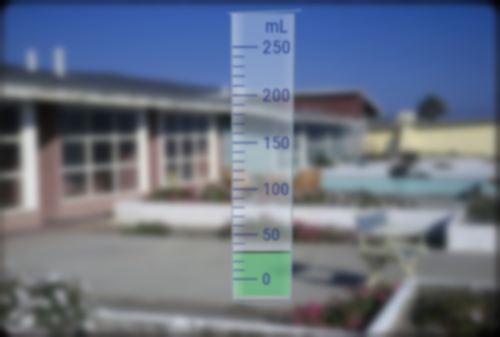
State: 30 (mL)
